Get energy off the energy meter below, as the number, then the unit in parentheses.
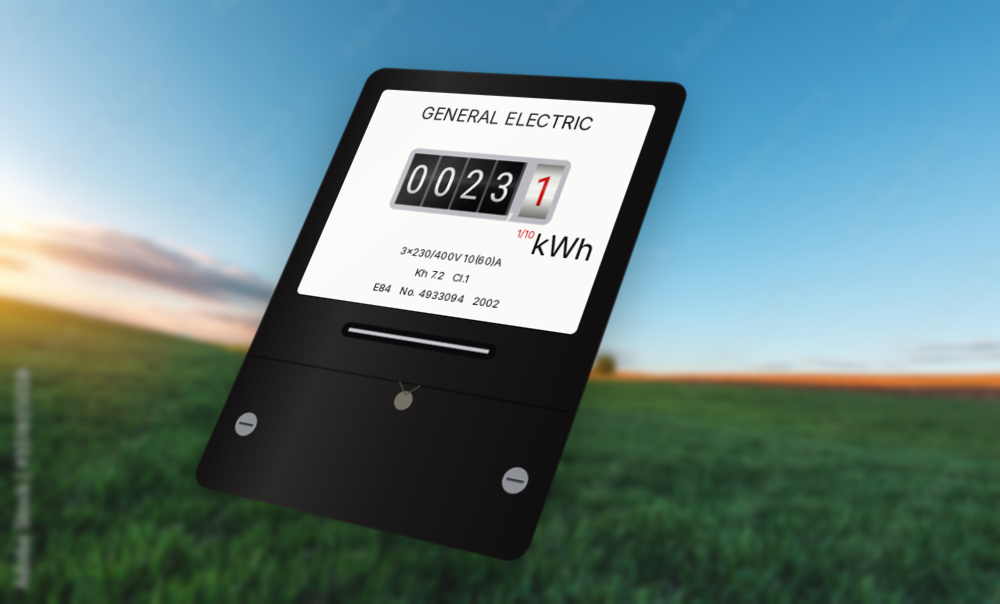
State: 23.1 (kWh)
